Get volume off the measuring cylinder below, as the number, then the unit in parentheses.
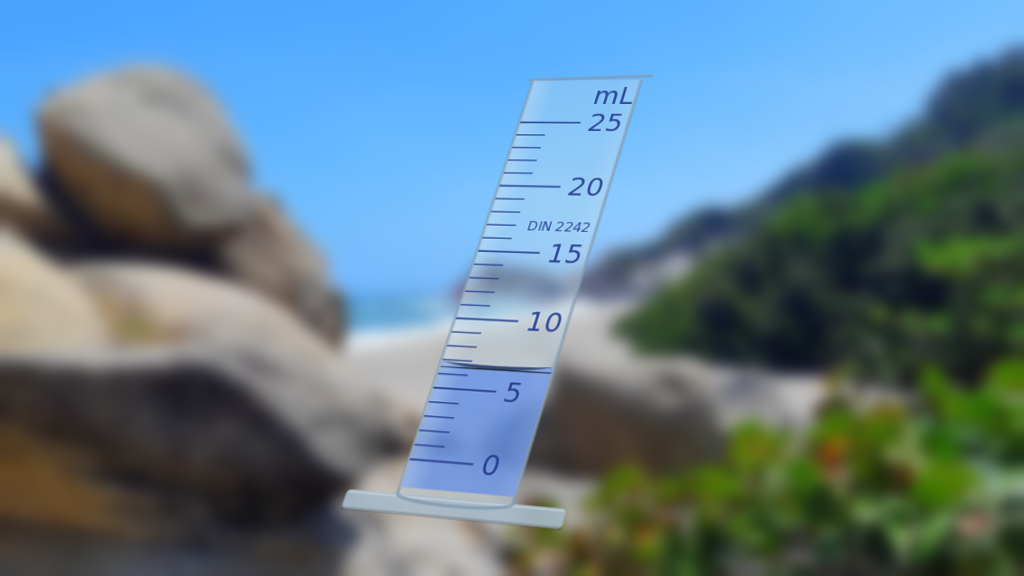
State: 6.5 (mL)
